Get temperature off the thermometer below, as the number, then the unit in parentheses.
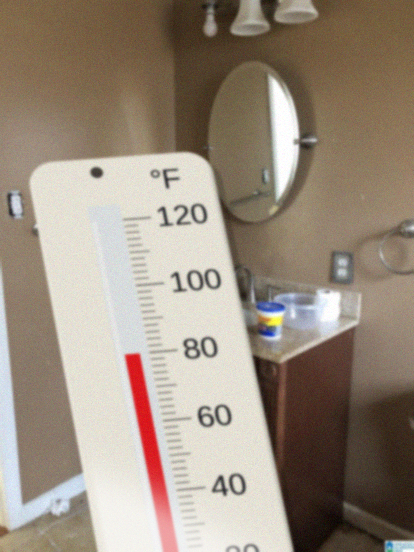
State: 80 (°F)
